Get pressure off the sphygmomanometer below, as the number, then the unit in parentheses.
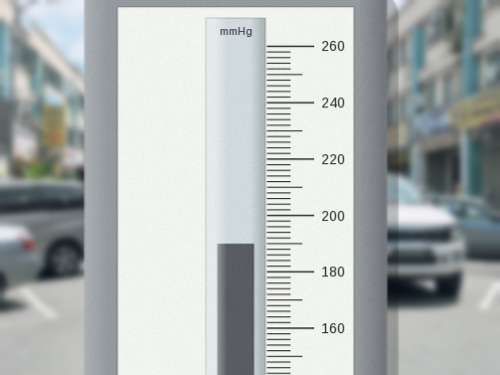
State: 190 (mmHg)
